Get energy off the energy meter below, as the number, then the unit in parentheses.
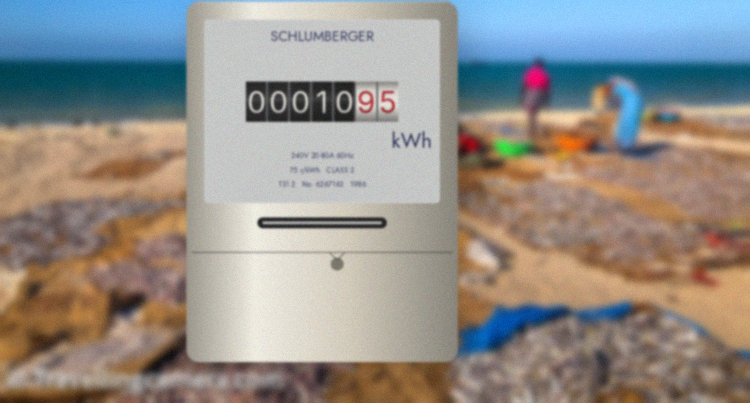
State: 10.95 (kWh)
